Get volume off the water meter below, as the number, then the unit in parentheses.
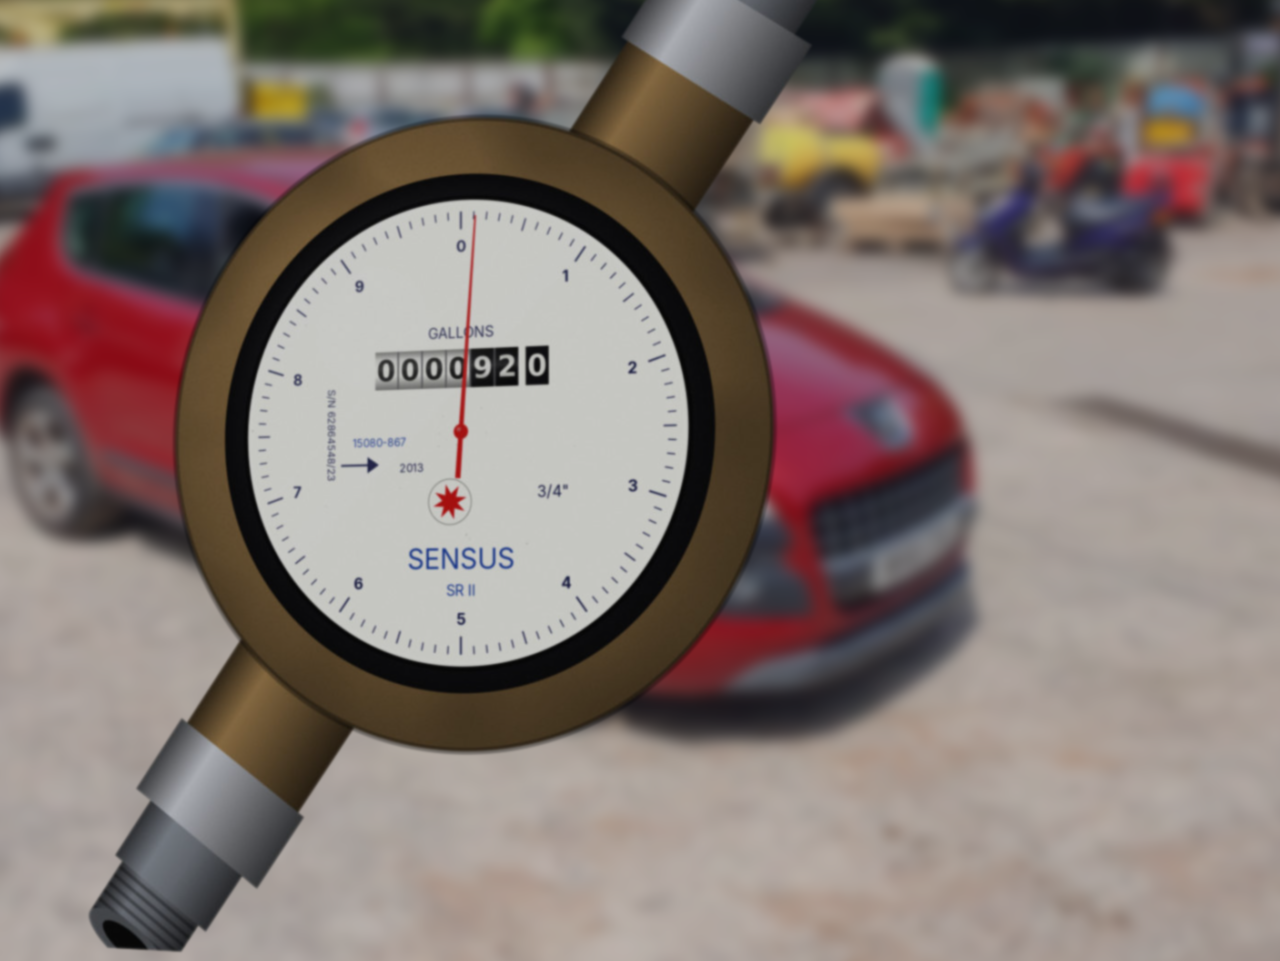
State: 920.1 (gal)
